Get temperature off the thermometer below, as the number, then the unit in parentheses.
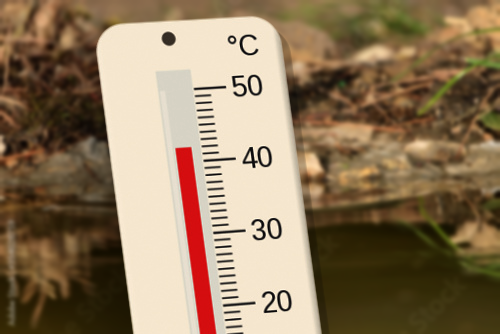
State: 42 (°C)
